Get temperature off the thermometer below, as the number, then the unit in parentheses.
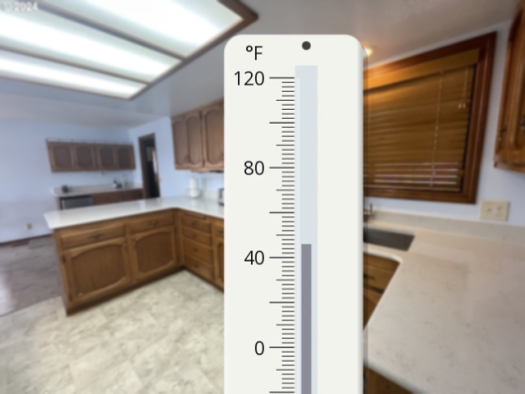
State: 46 (°F)
